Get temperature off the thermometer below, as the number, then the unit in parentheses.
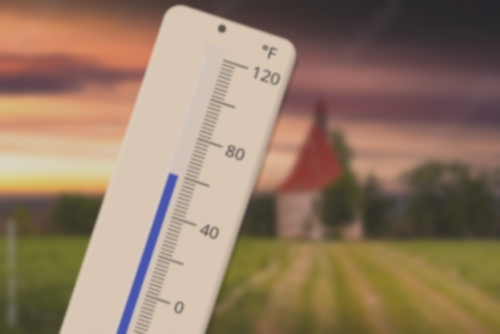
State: 60 (°F)
